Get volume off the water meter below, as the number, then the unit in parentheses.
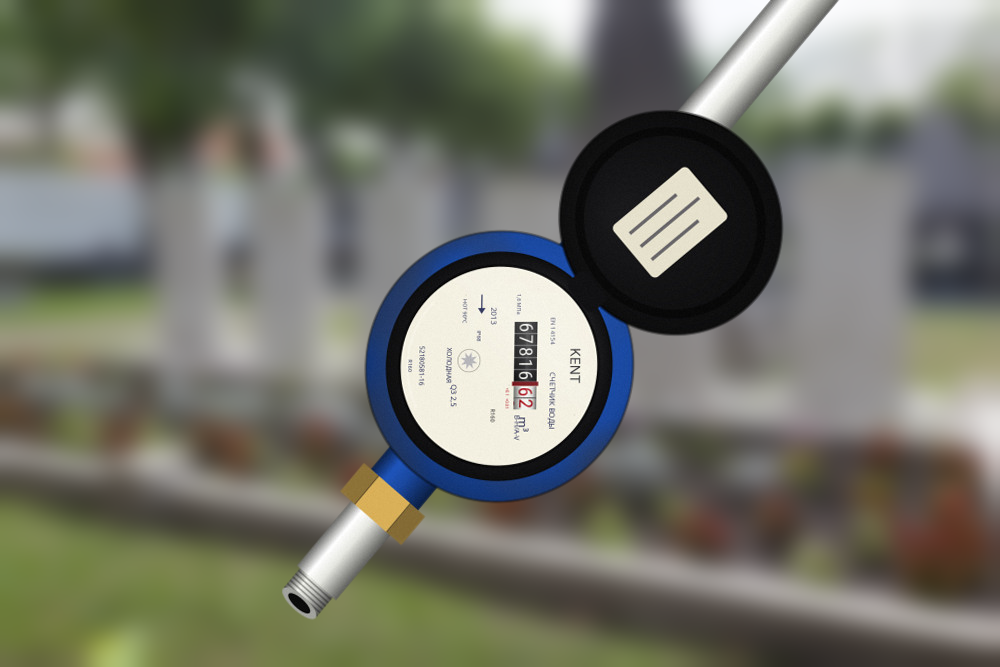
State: 67816.62 (m³)
